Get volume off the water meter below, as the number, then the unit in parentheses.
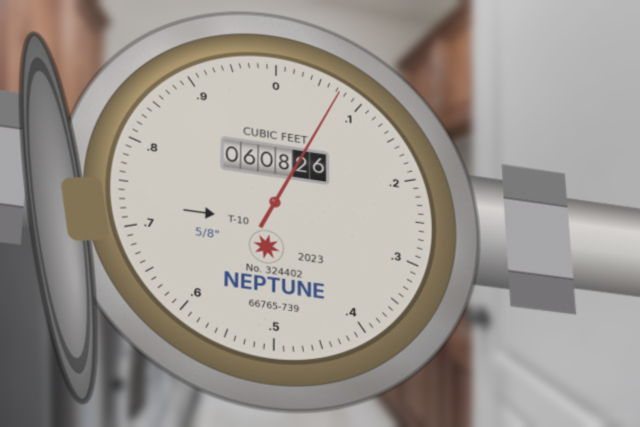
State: 60826.07 (ft³)
